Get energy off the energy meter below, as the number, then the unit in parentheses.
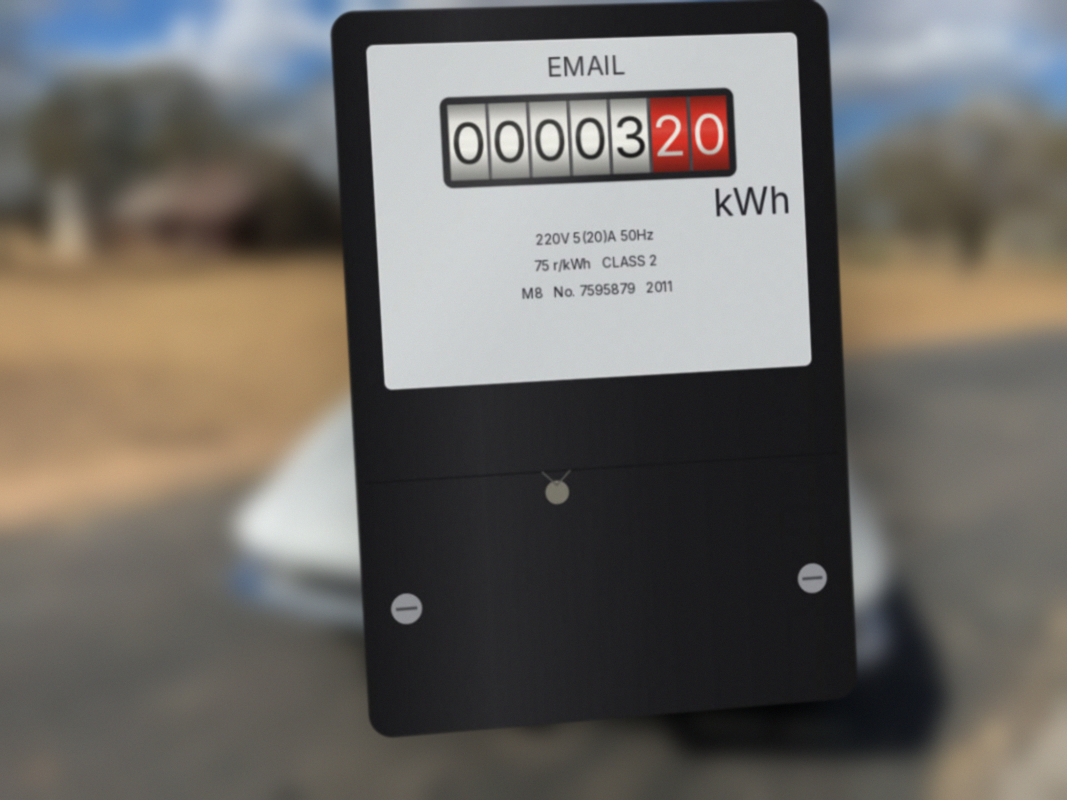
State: 3.20 (kWh)
